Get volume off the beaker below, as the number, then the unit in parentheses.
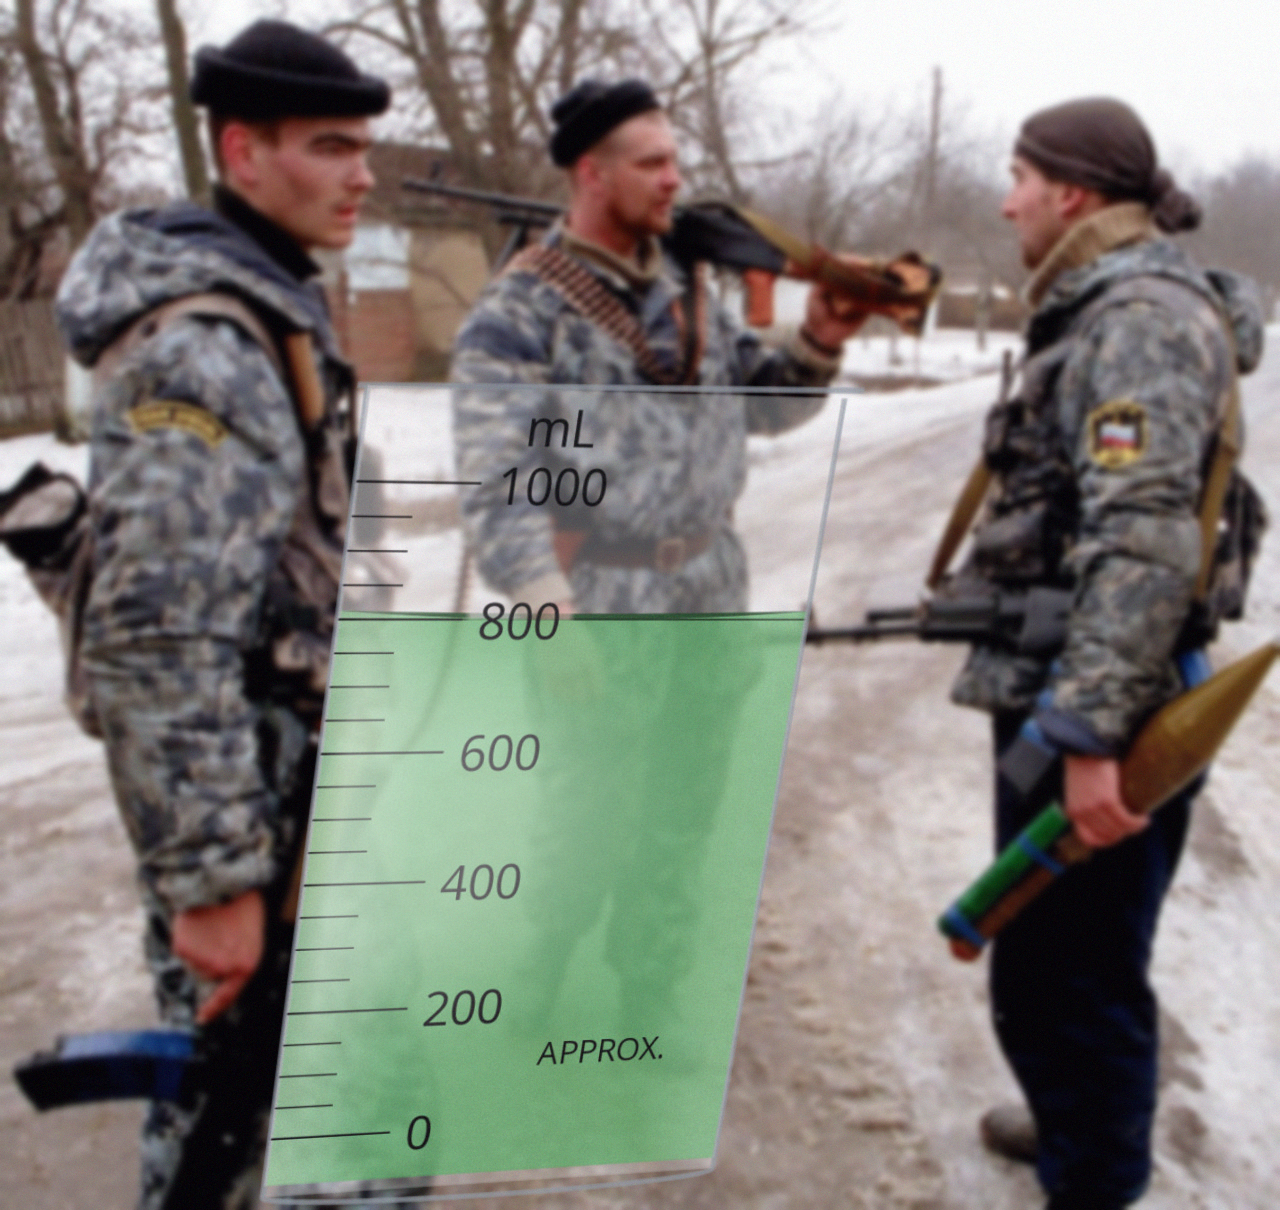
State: 800 (mL)
